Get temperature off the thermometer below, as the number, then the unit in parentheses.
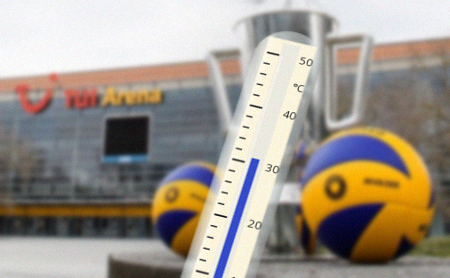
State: 31 (°C)
